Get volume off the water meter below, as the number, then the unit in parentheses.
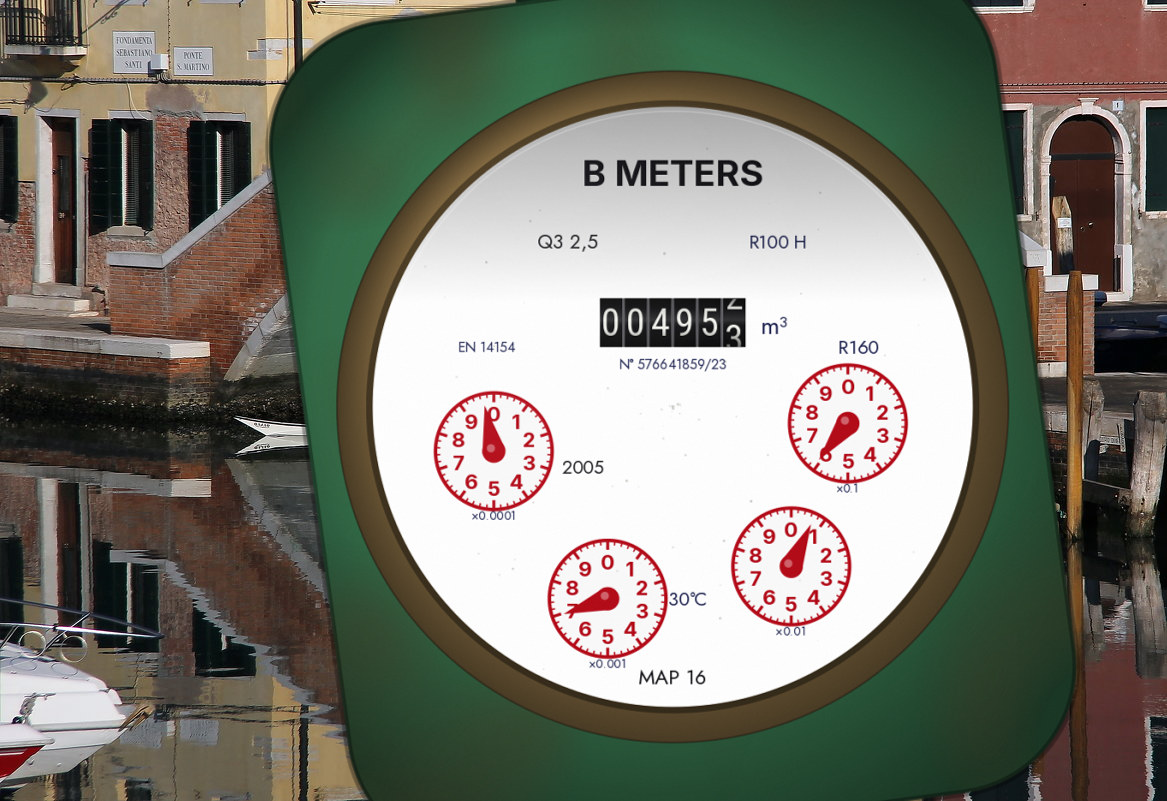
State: 4952.6069 (m³)
